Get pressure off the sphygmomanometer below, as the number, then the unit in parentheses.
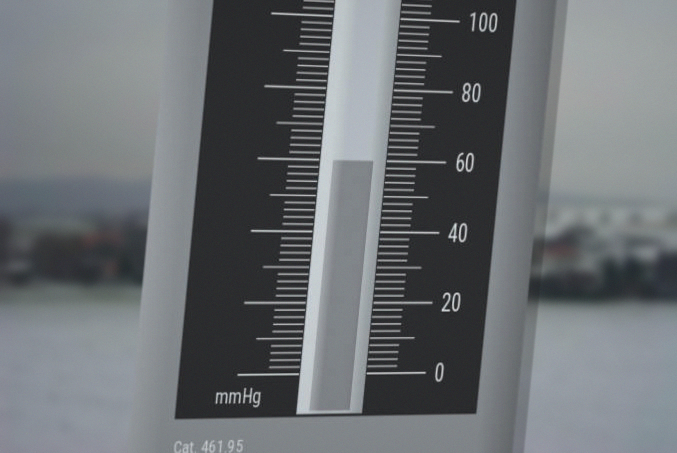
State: 60 (mmHg)
